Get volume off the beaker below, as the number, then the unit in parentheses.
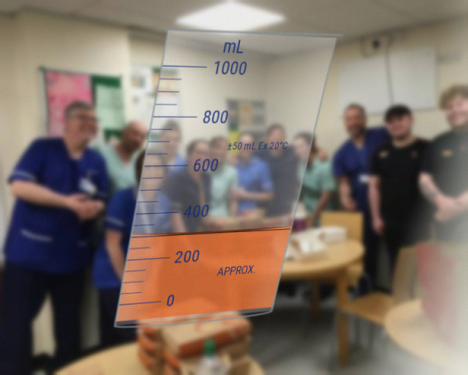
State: 300 (mL)
